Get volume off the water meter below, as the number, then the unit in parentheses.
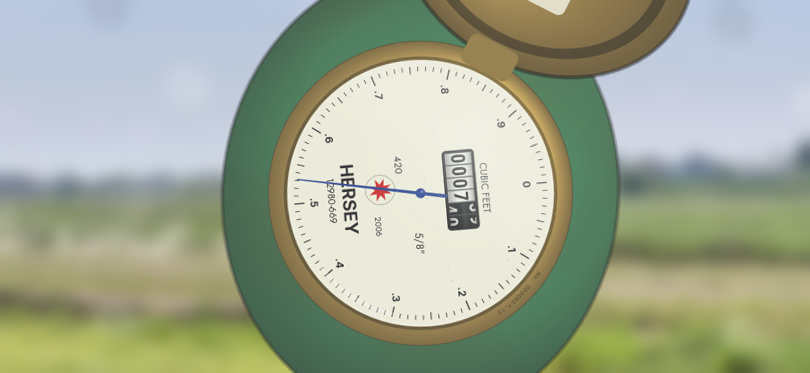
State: 739.53 (ft³)
